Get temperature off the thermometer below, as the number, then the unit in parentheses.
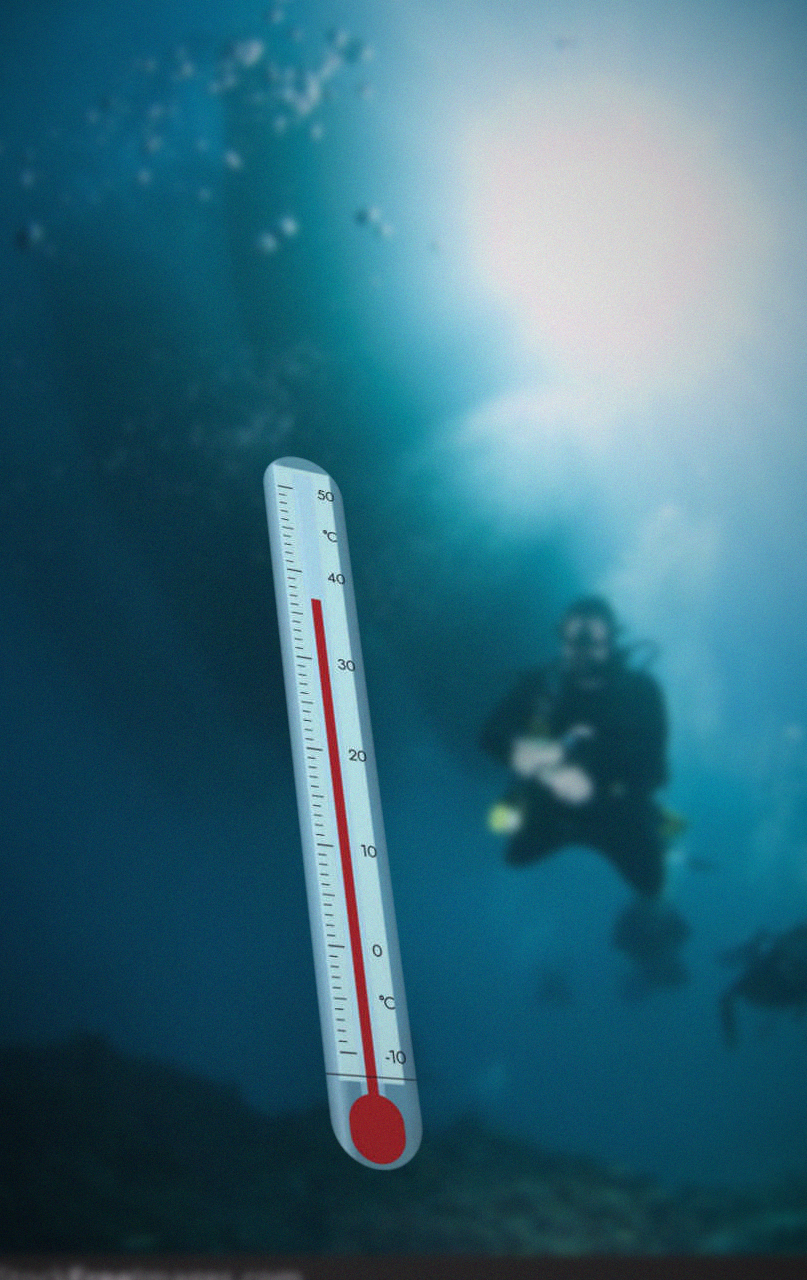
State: 37 (°C)
